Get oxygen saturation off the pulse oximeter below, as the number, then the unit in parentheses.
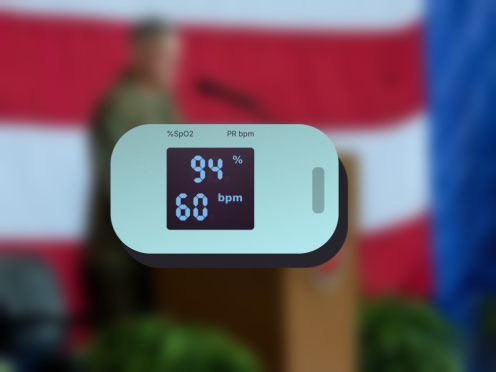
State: 94 (%)
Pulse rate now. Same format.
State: 60 (bpm)
